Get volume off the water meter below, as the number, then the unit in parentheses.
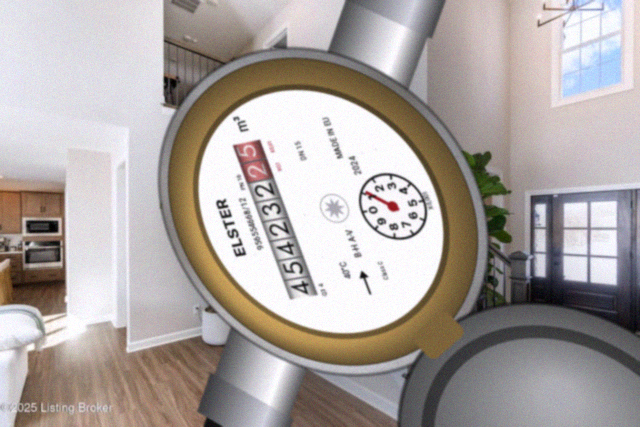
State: 454232.251 (m³)
